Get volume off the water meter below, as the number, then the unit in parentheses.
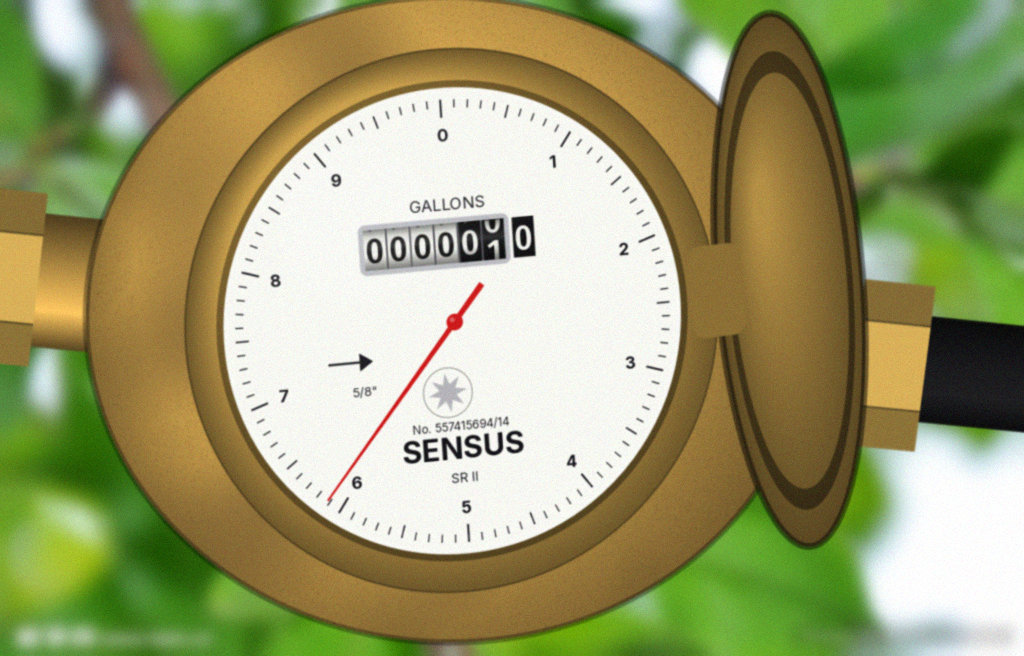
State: 6.1 (gal)
